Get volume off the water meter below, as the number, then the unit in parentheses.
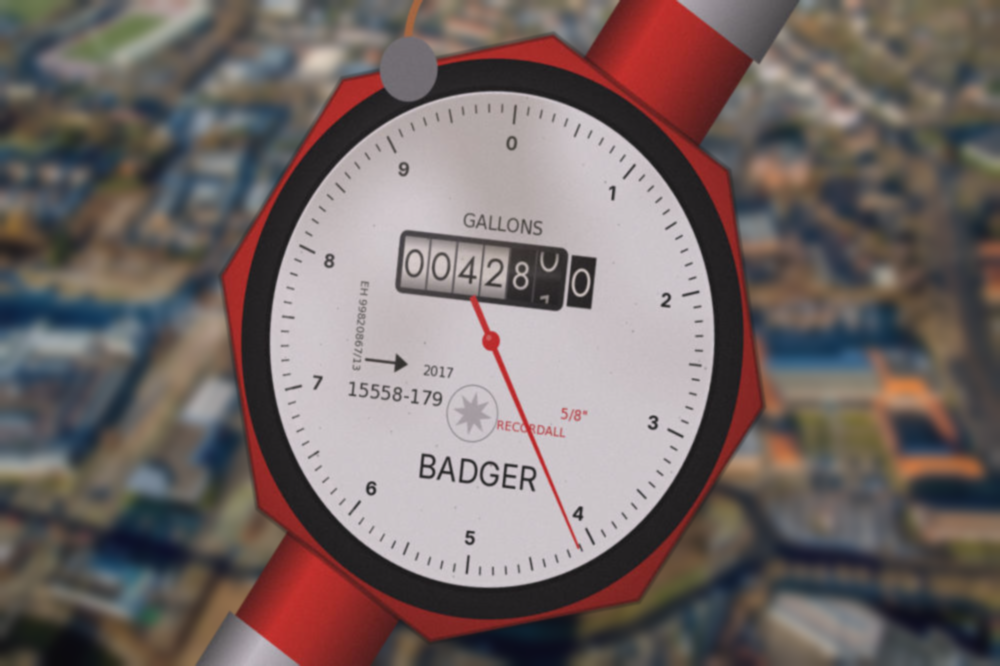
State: 42804.1 (gal)
